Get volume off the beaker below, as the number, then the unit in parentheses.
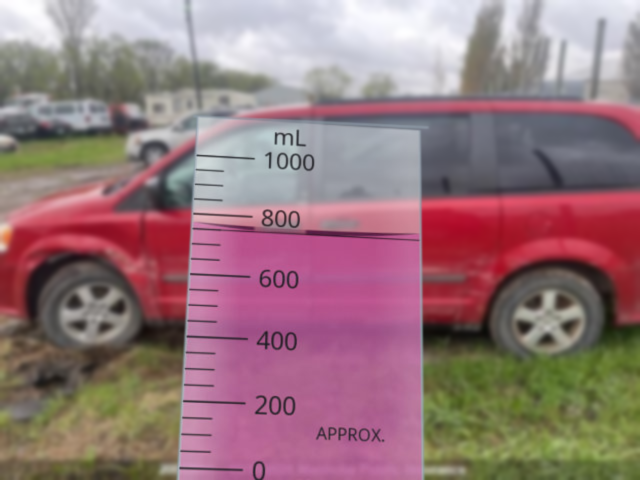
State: 750 (mL)
